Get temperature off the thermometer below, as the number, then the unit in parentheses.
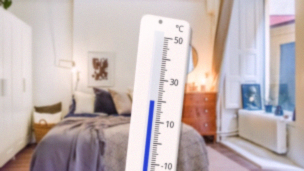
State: 20 (°C)
